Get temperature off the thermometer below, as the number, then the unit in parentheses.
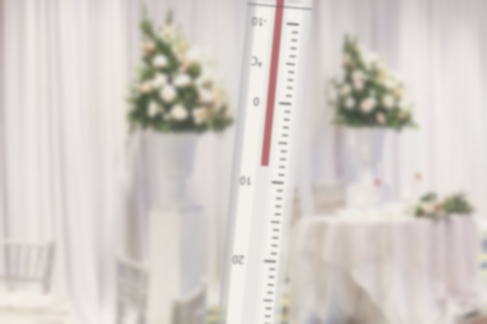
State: 8 (°C)
